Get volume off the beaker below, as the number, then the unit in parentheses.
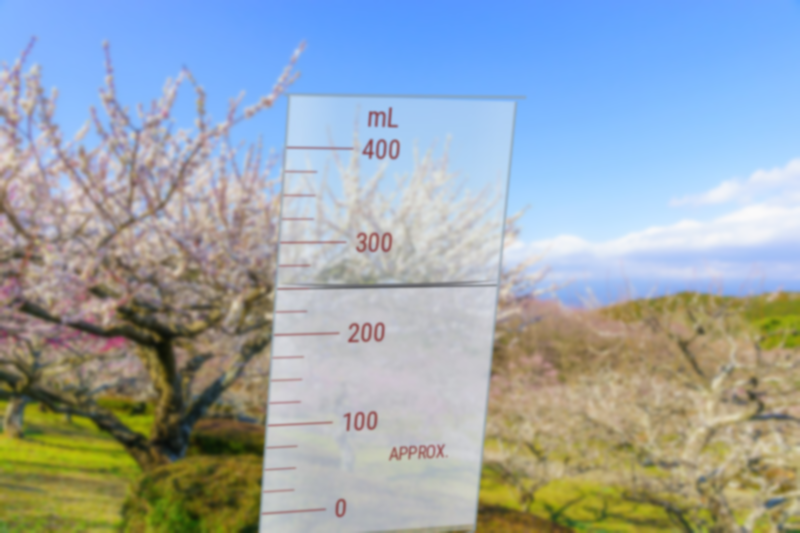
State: 250 (mL)
